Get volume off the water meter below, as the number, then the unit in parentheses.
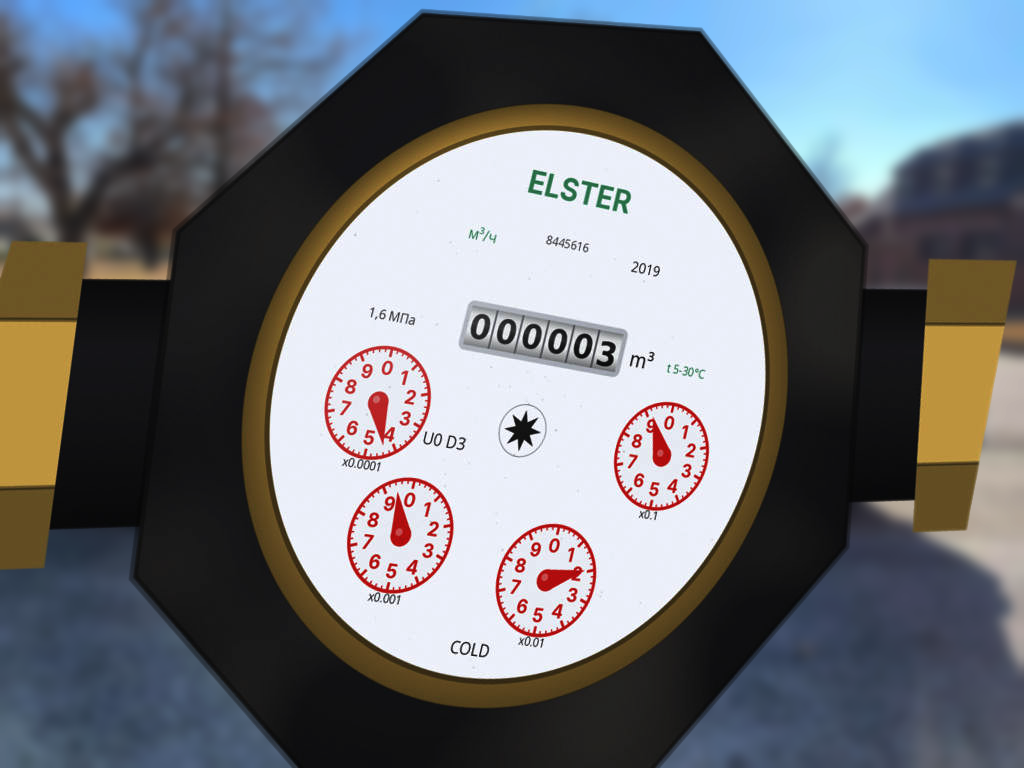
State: 2.9194 (m³)
